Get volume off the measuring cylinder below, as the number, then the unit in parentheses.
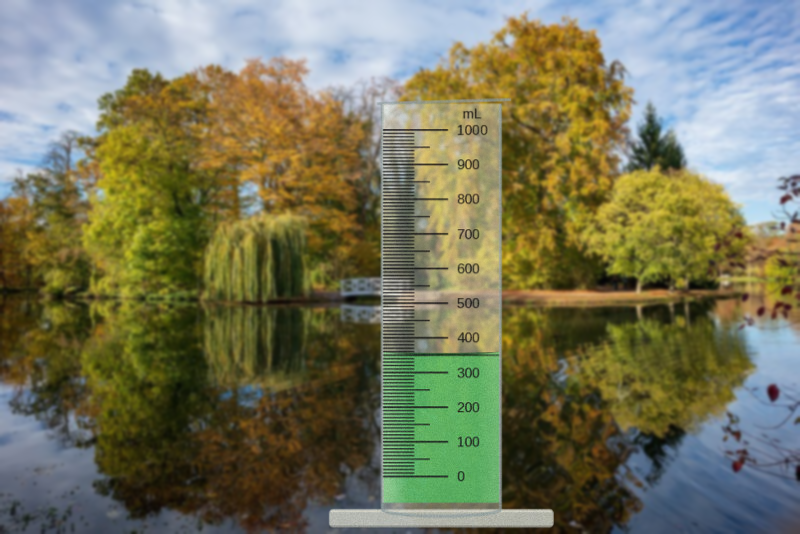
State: 350 (mL)
